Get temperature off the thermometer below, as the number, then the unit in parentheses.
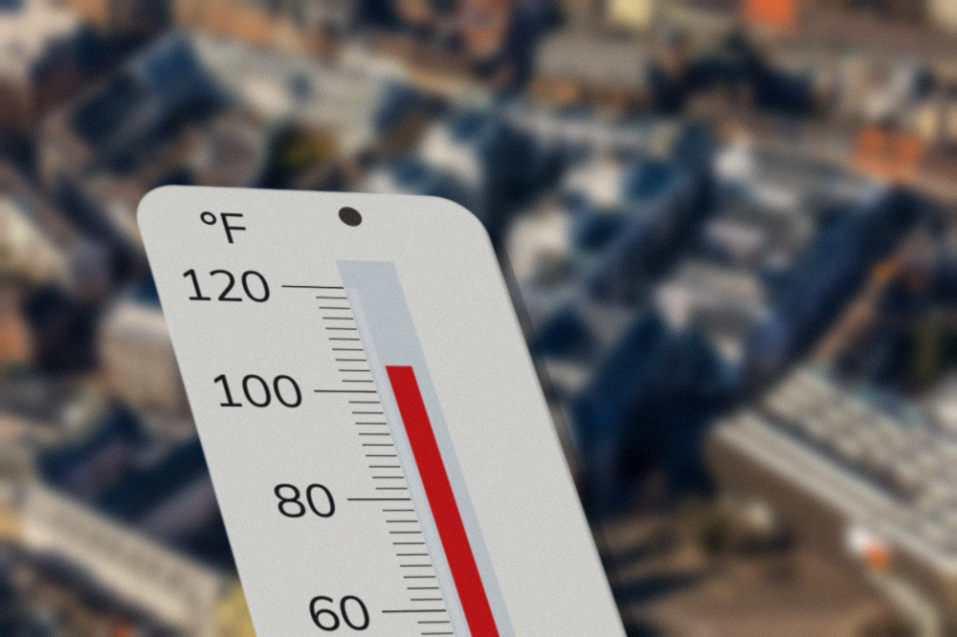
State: 105 (°F)
